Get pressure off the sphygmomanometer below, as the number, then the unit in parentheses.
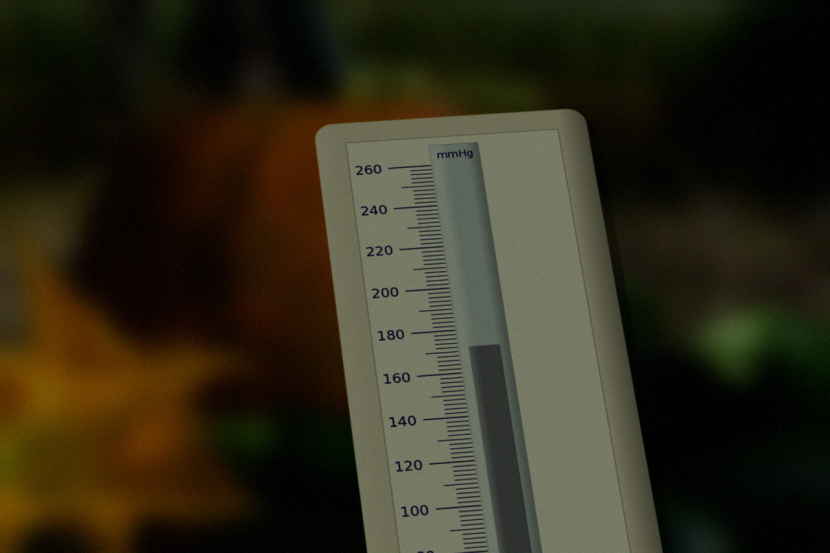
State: 172 (mmHg)
